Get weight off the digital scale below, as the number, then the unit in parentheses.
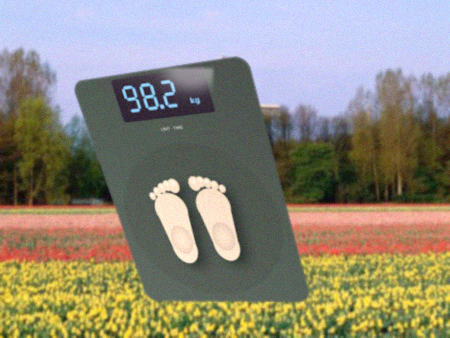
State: 98.2 (kg)
